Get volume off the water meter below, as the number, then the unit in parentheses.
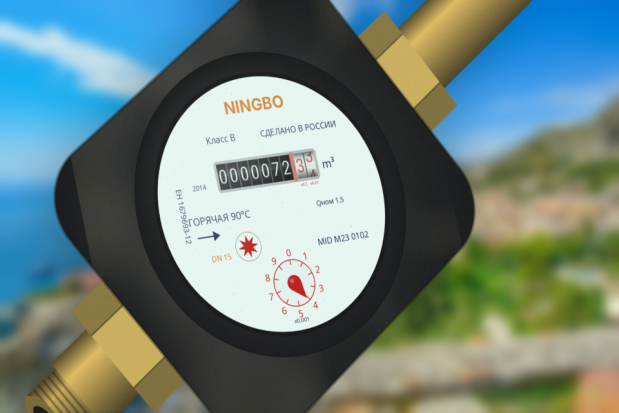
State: 72.334 (m³)
